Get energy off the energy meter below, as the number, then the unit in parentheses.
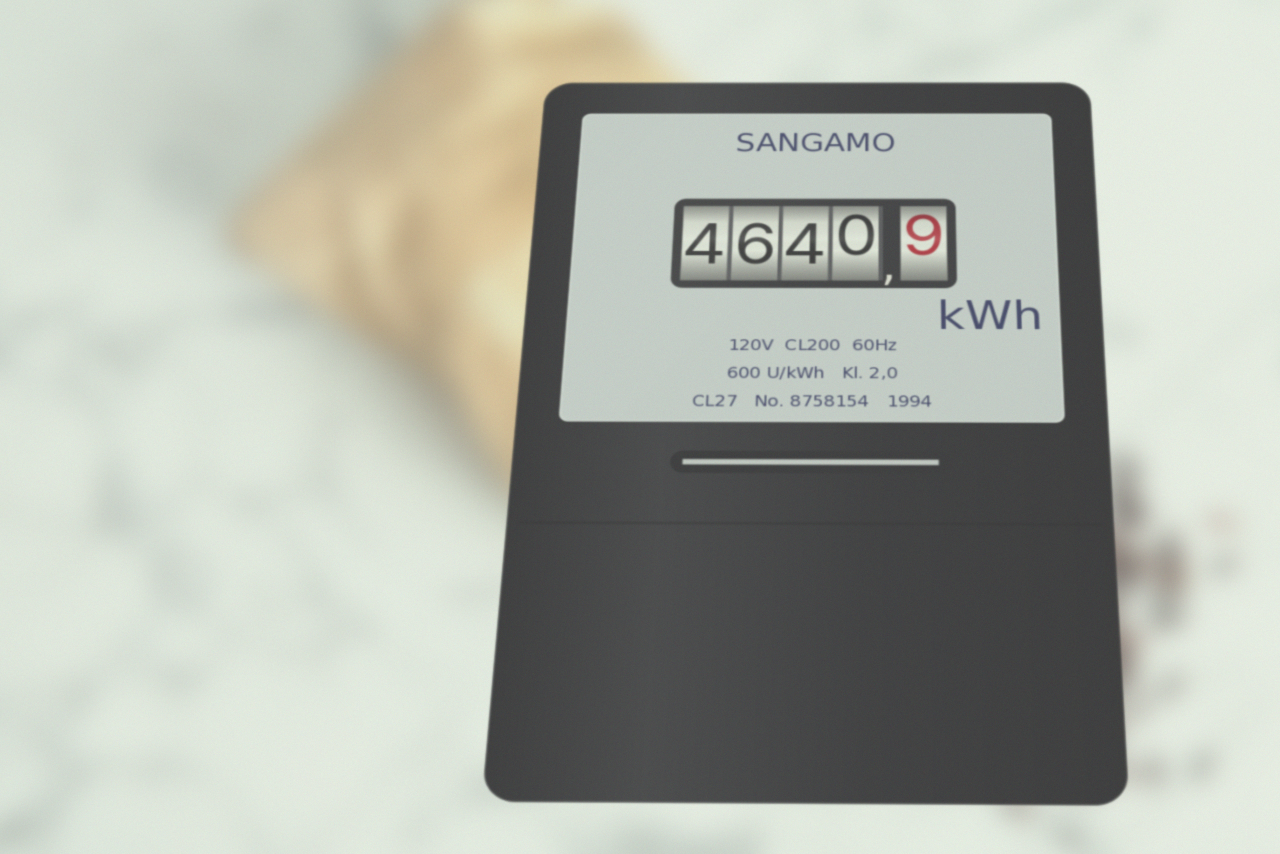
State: 4640.9 (kWh)
